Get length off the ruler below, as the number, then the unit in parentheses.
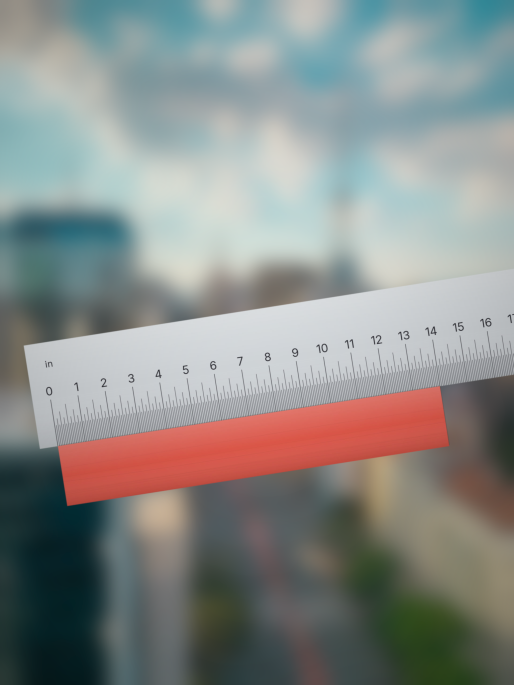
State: 14 (in)
